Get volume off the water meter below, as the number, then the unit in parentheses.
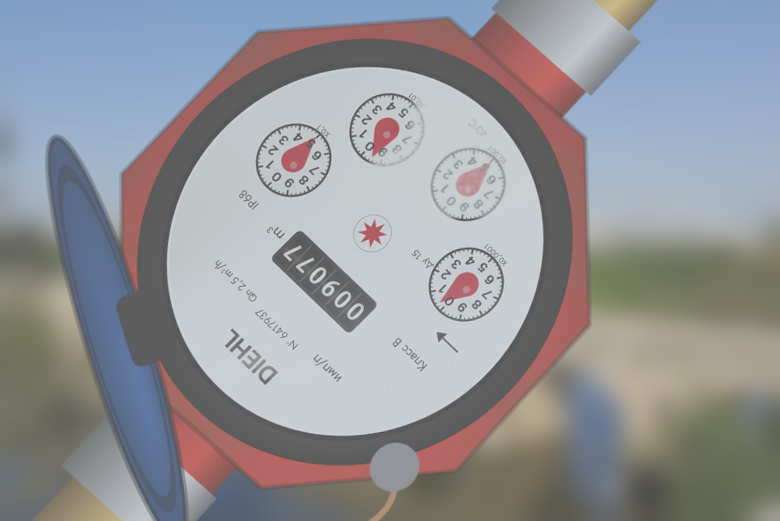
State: 9077.4950 (m³)
